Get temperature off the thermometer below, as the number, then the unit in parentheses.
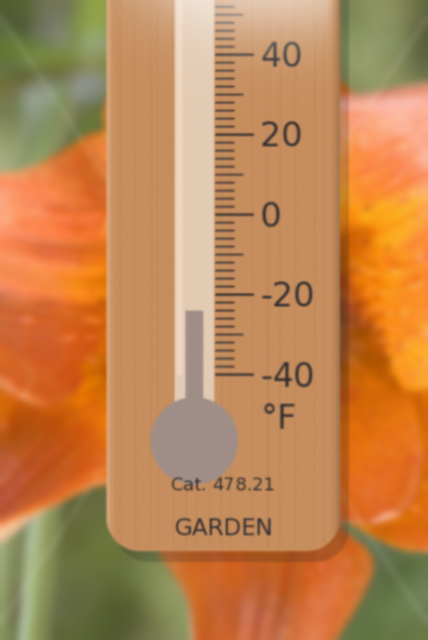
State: -24 (°F)
